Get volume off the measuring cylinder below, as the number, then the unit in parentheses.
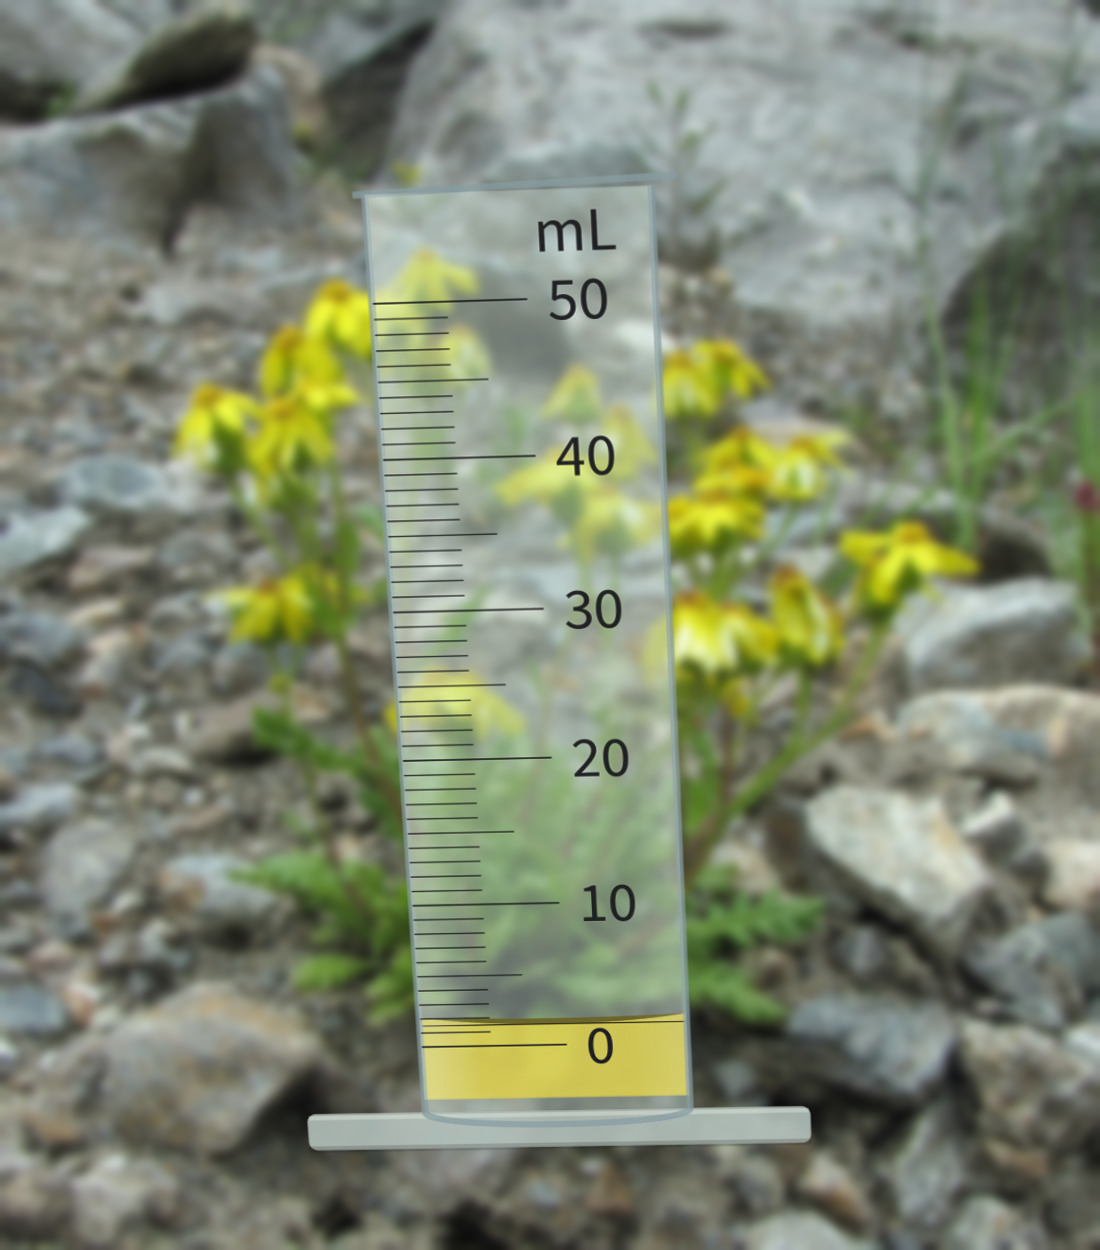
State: 1.5 (mL)
